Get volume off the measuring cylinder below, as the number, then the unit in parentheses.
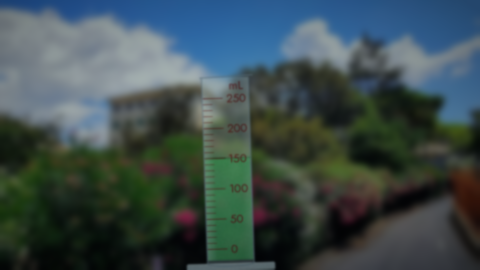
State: 150 (mL)
